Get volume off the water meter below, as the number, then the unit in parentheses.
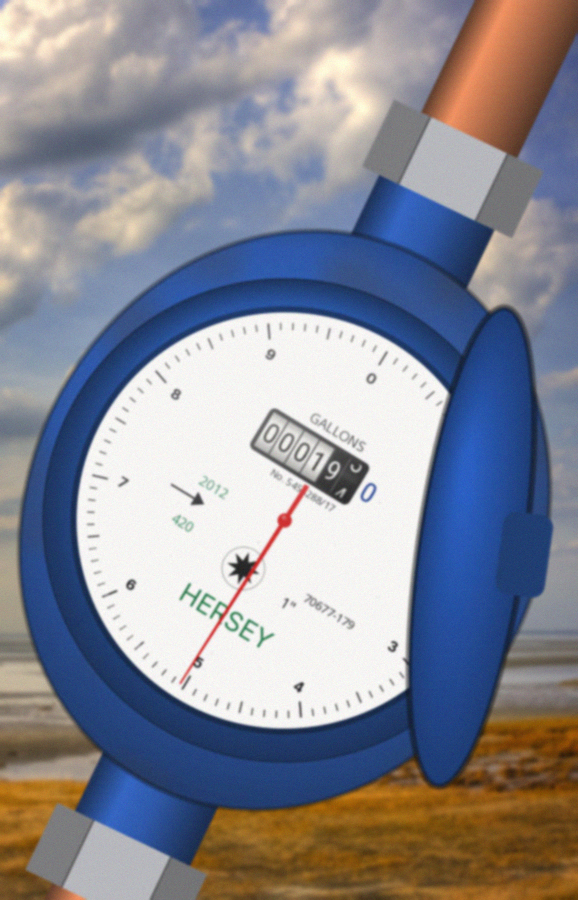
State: 1935.0 (gal)
